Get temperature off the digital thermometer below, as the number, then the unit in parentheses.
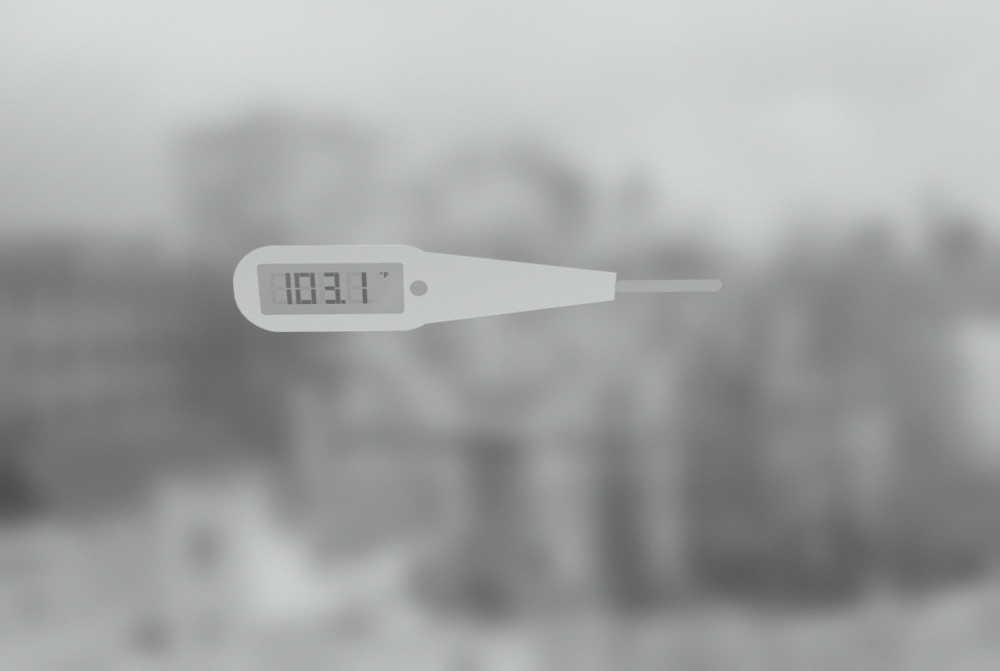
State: 103.1 (°F)
